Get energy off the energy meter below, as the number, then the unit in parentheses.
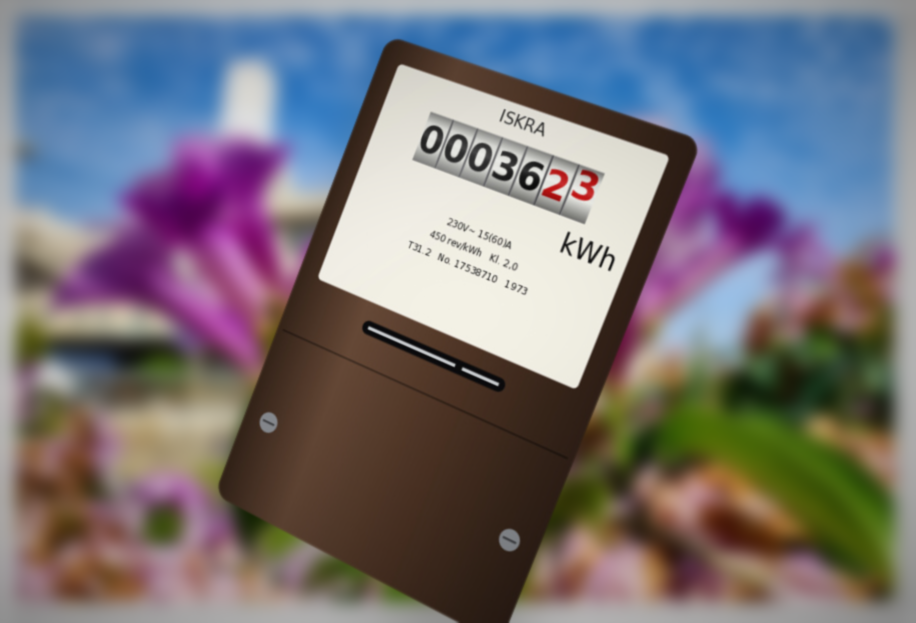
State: 36.23 (kWh)
